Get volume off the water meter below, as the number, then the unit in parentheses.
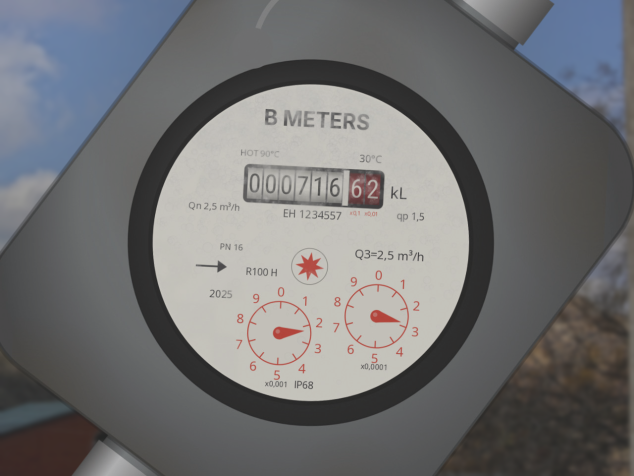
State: 716.6222 (kL)
